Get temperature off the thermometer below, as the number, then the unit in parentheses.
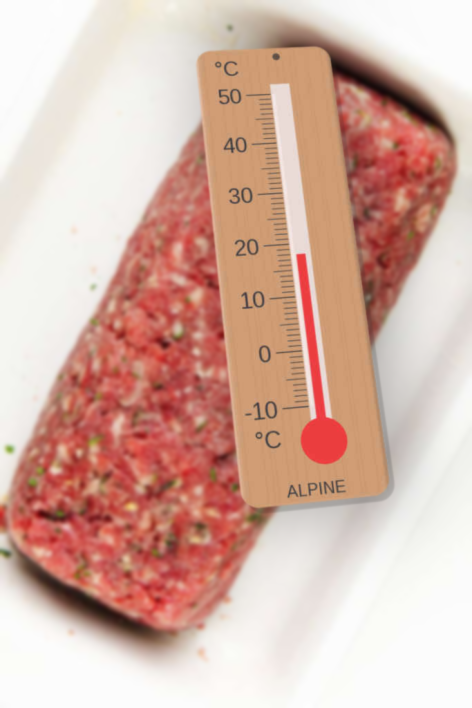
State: 18 (°C)
